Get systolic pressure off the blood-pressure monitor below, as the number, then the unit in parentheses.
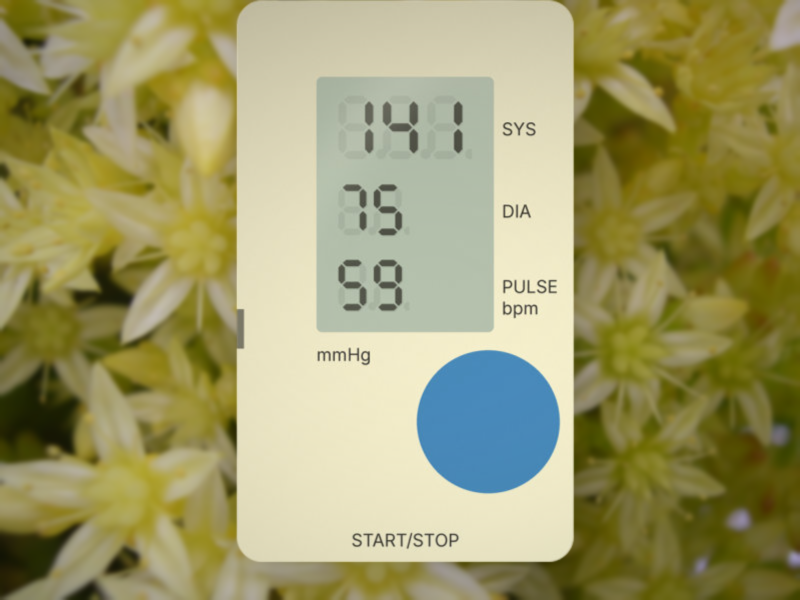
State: 141 (mmHg)
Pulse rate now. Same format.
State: 59 (bpm)
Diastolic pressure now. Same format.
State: 75 (mmHg)
